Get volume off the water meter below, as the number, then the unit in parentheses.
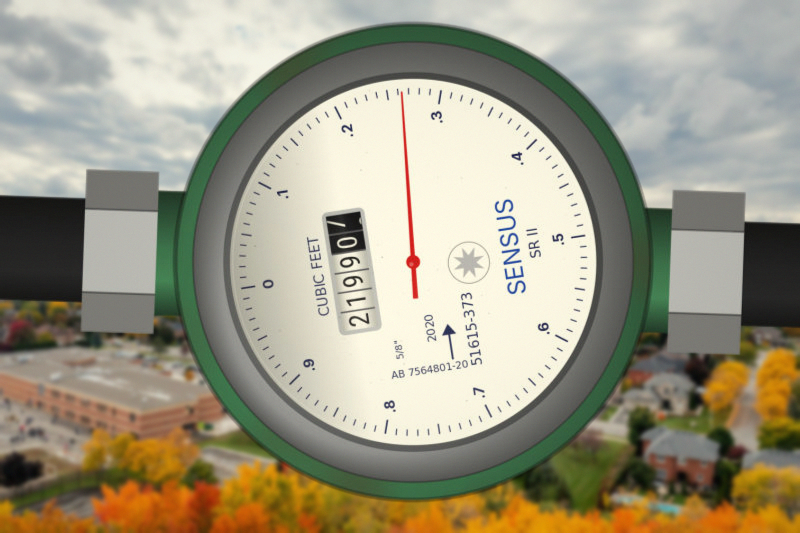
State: 219907.26 (ft³)
